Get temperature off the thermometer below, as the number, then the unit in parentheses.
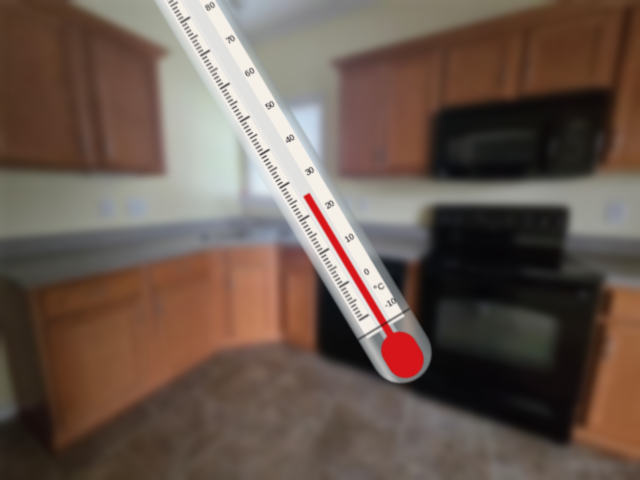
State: 25 (°C)
